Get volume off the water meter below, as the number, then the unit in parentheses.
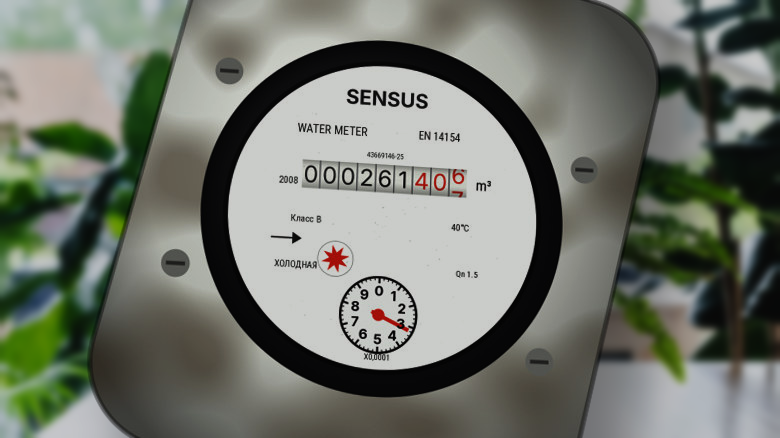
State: 261.4063 (m³)
